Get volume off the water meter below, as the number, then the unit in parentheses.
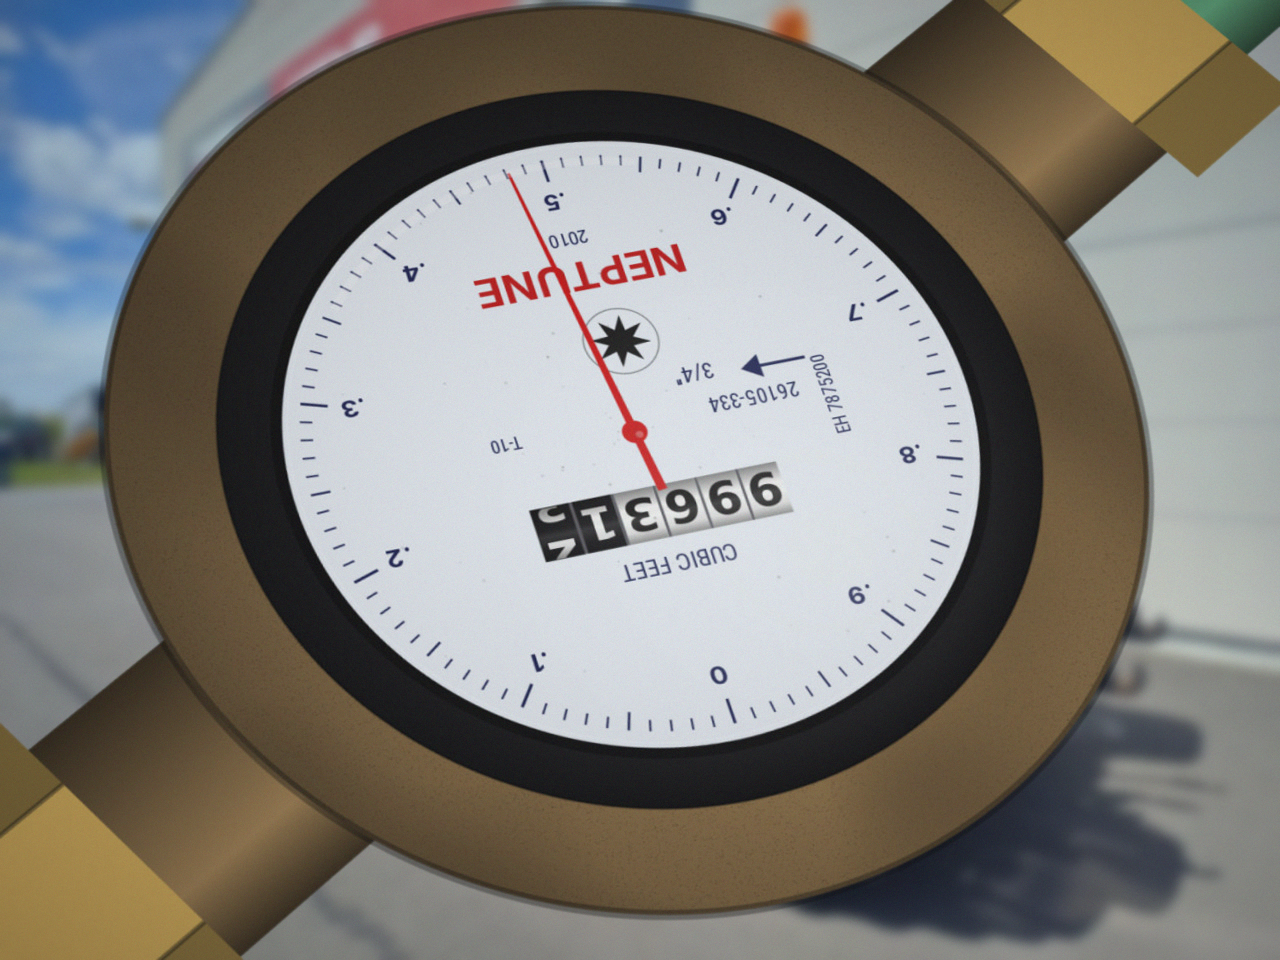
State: 996312.48 (ft³)
